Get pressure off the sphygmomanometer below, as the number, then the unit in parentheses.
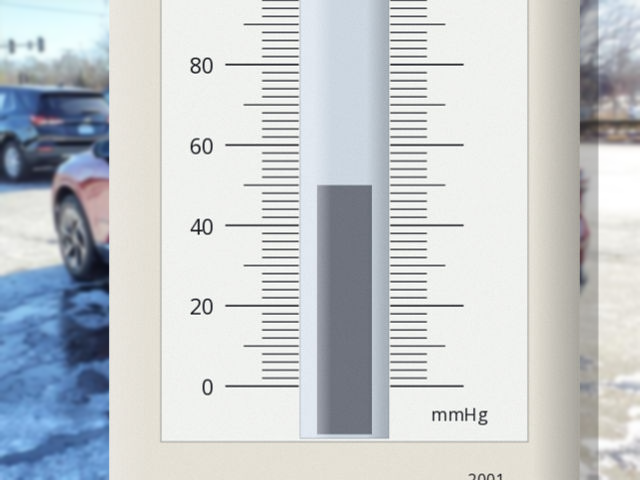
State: 50 (mmHg)
